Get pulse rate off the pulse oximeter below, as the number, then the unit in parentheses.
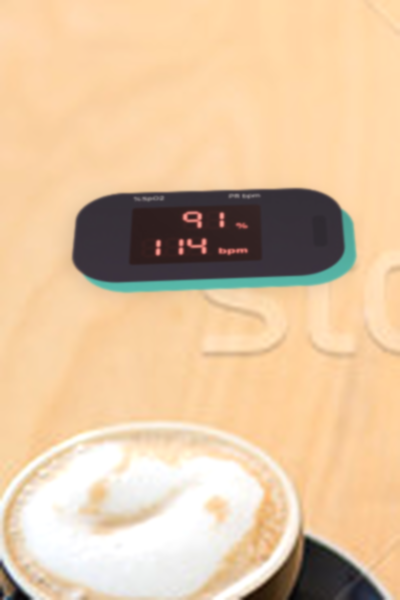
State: 114 (bpm)
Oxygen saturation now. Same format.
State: 91 (%)
